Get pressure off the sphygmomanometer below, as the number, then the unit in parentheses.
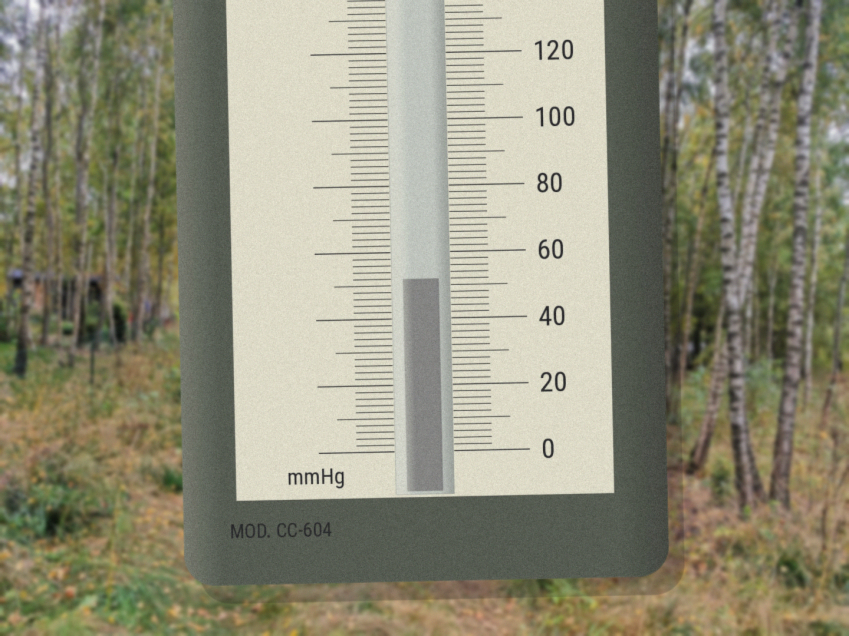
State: 52 (mmHg)
